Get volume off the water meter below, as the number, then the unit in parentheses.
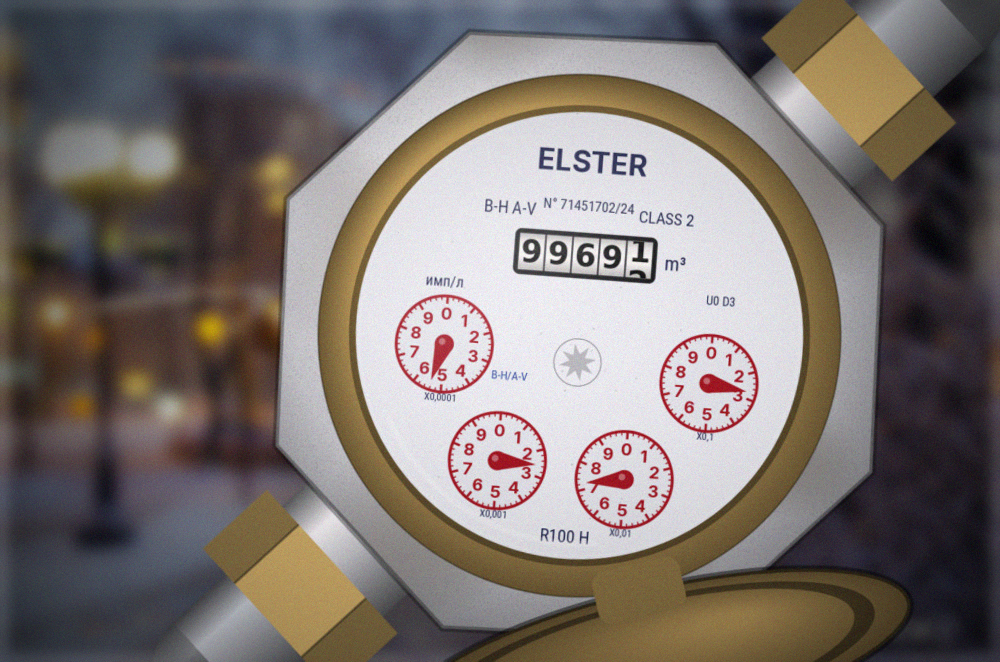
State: 99691.2725 (m³)
